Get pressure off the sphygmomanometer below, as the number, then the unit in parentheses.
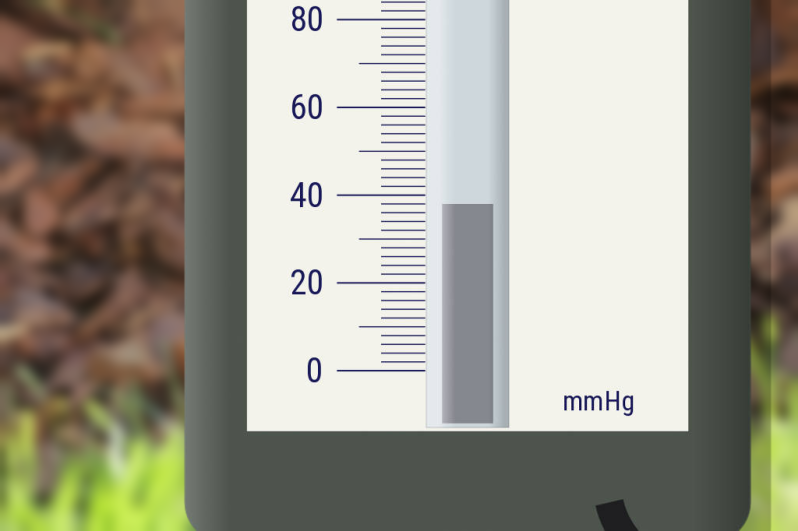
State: 38 (mmHg)
